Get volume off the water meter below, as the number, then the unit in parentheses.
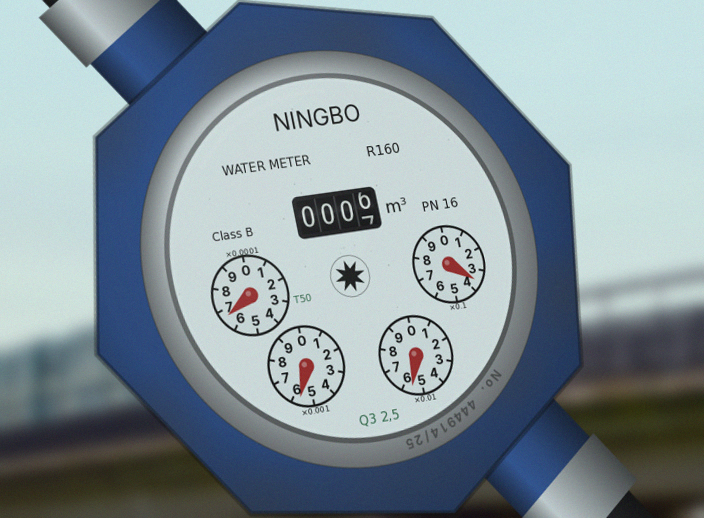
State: 6.3556 (m³)
